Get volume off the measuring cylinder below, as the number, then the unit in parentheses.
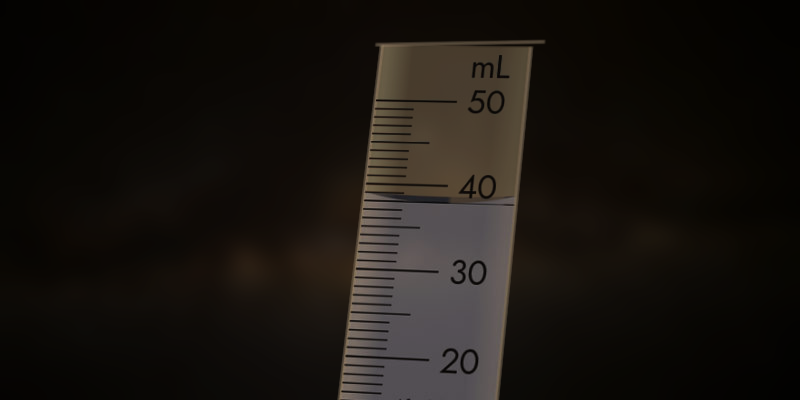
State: 38 (mL)
